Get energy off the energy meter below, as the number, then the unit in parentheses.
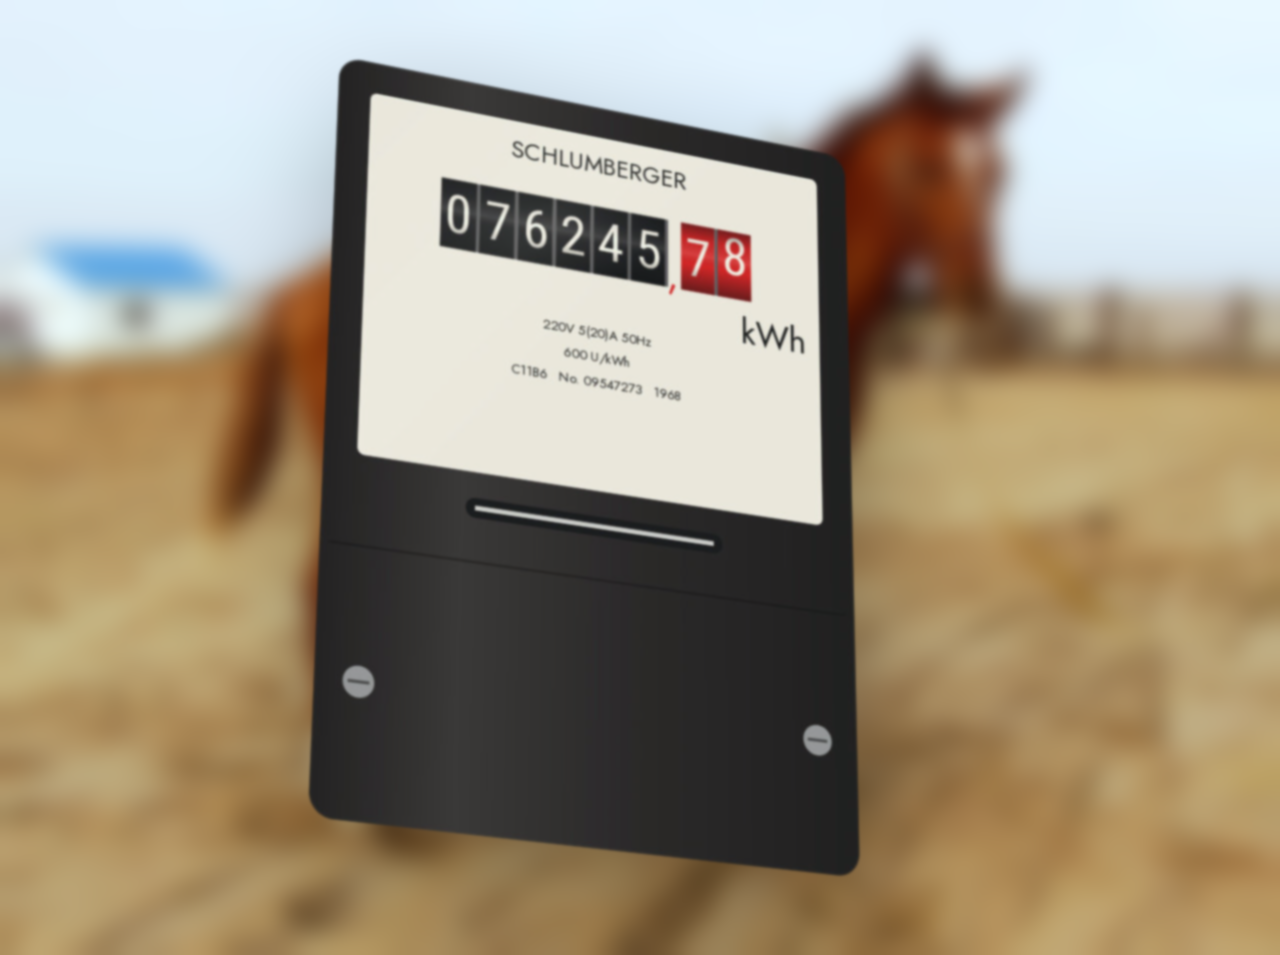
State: 76245.78 (kWh)
